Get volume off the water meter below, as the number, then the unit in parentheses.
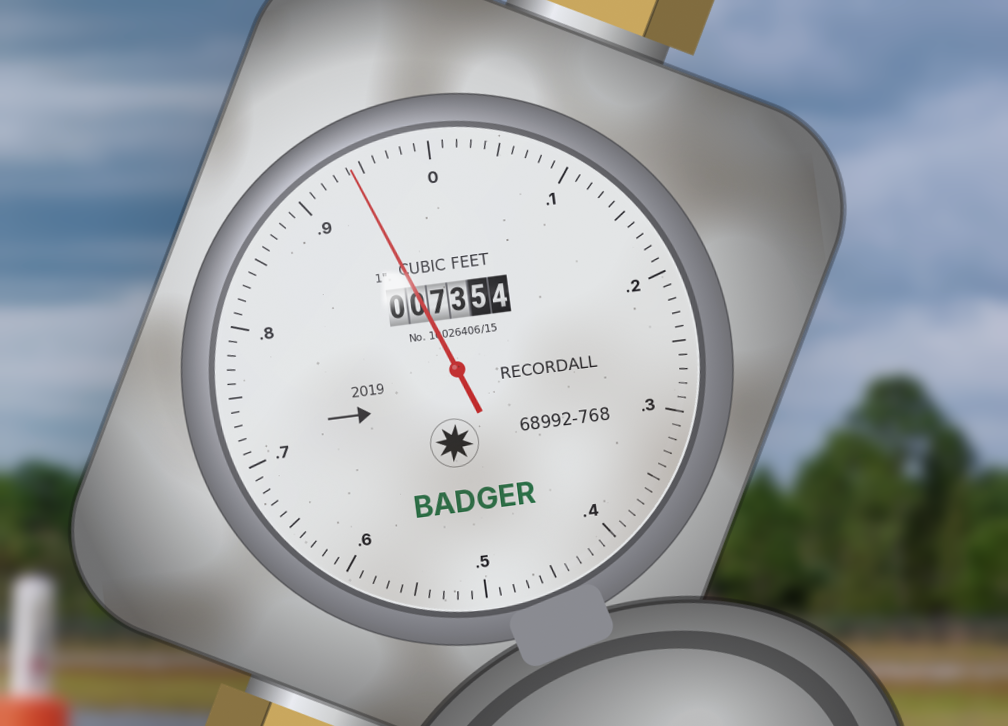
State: 7353.94 (ft³)
